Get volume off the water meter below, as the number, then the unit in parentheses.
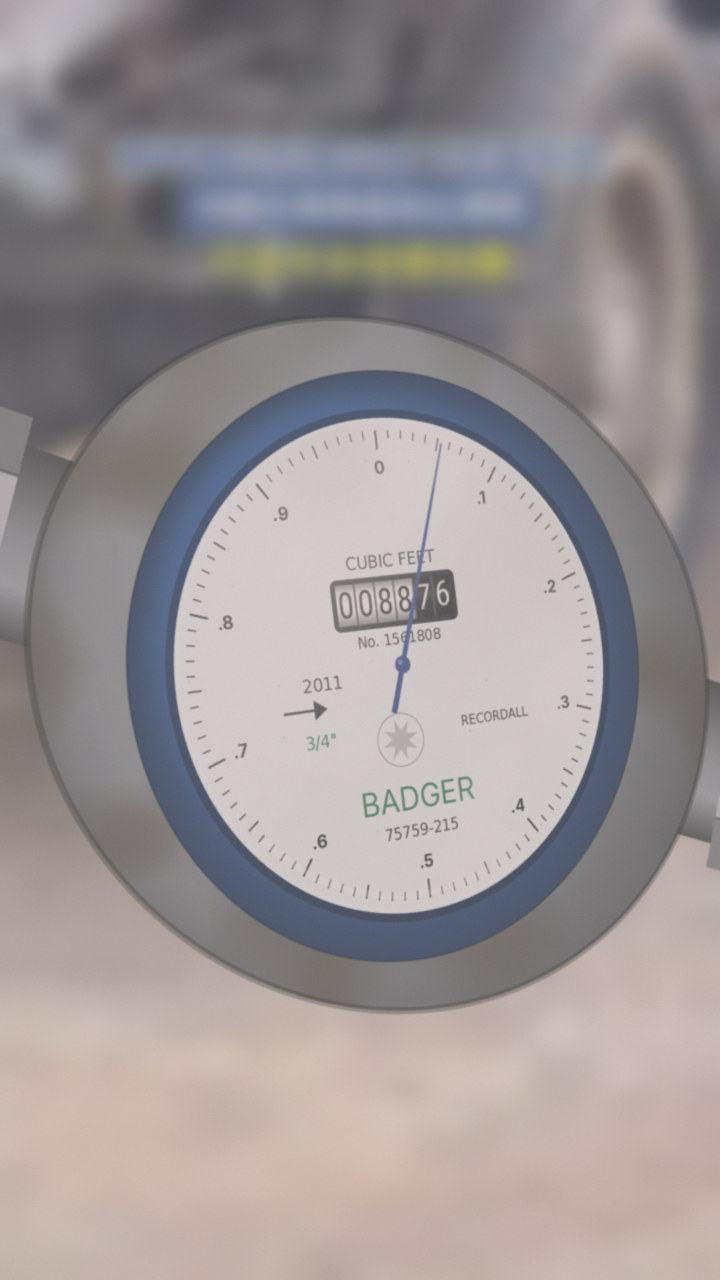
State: 8876.05 (ft³)
